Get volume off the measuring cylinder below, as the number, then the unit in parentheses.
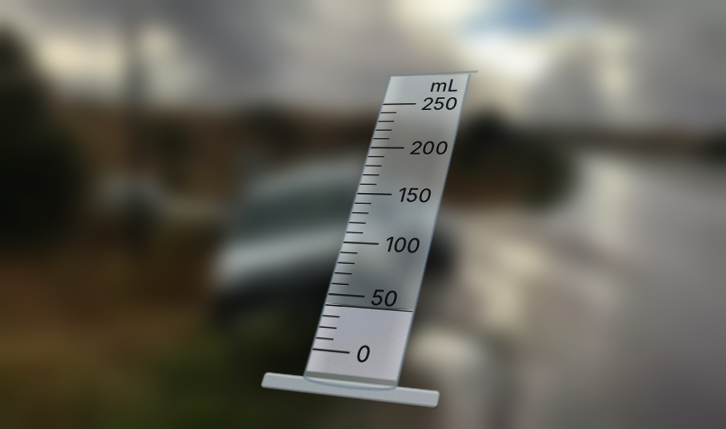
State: 40 (mL)
